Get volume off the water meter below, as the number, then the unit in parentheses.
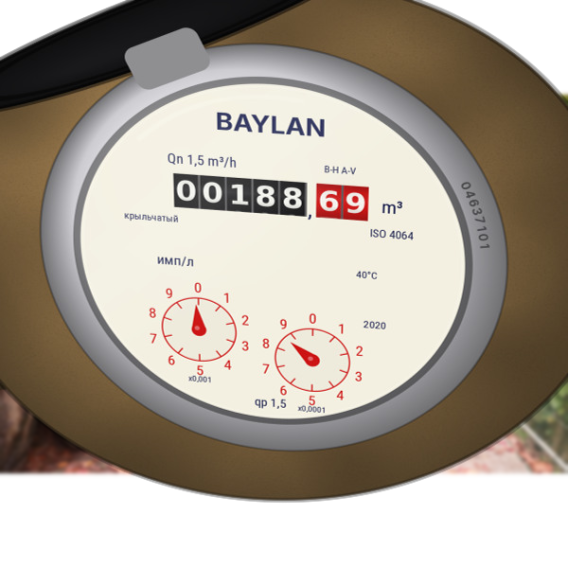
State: 188.6898 (m³)
